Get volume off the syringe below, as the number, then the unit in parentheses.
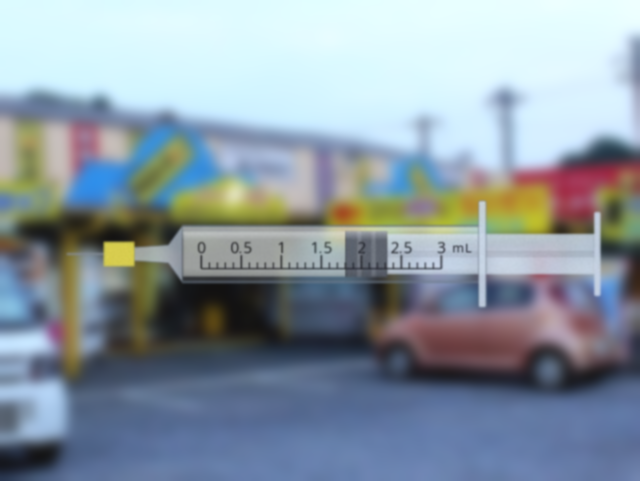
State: 1.8 (mL)
